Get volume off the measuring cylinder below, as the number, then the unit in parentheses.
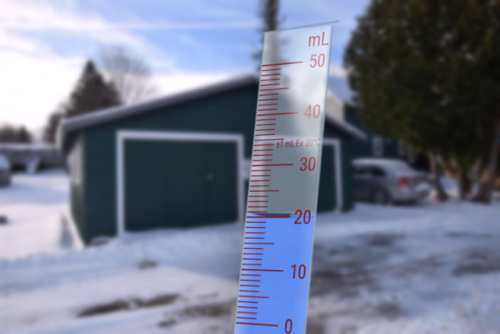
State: 20 (mL)
